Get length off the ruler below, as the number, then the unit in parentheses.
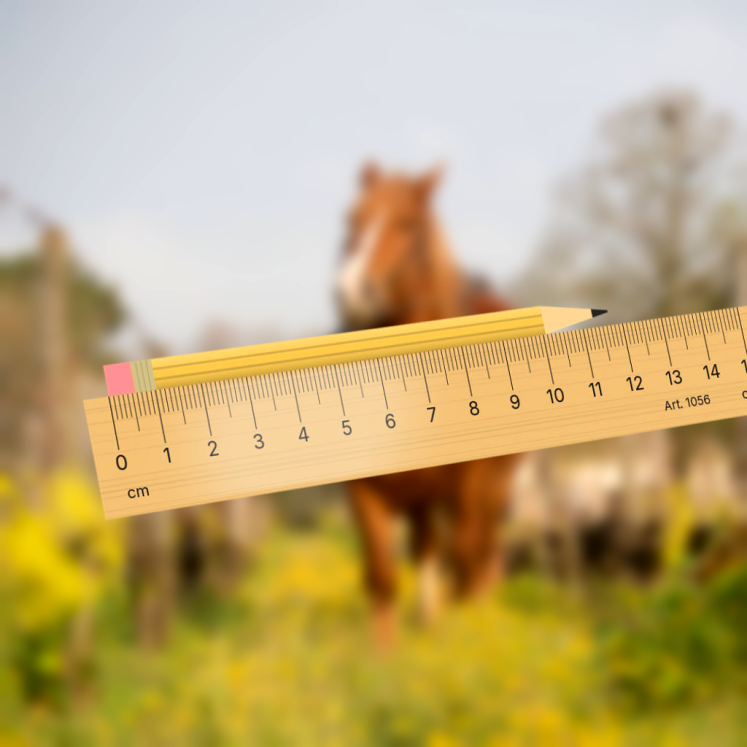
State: 11.7 (cm)
